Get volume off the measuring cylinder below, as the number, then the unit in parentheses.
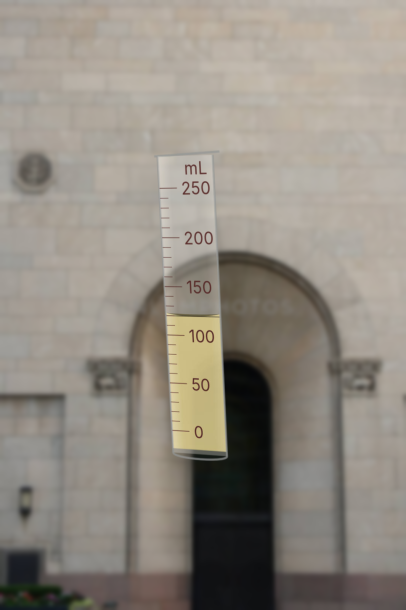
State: 120 (mL)
